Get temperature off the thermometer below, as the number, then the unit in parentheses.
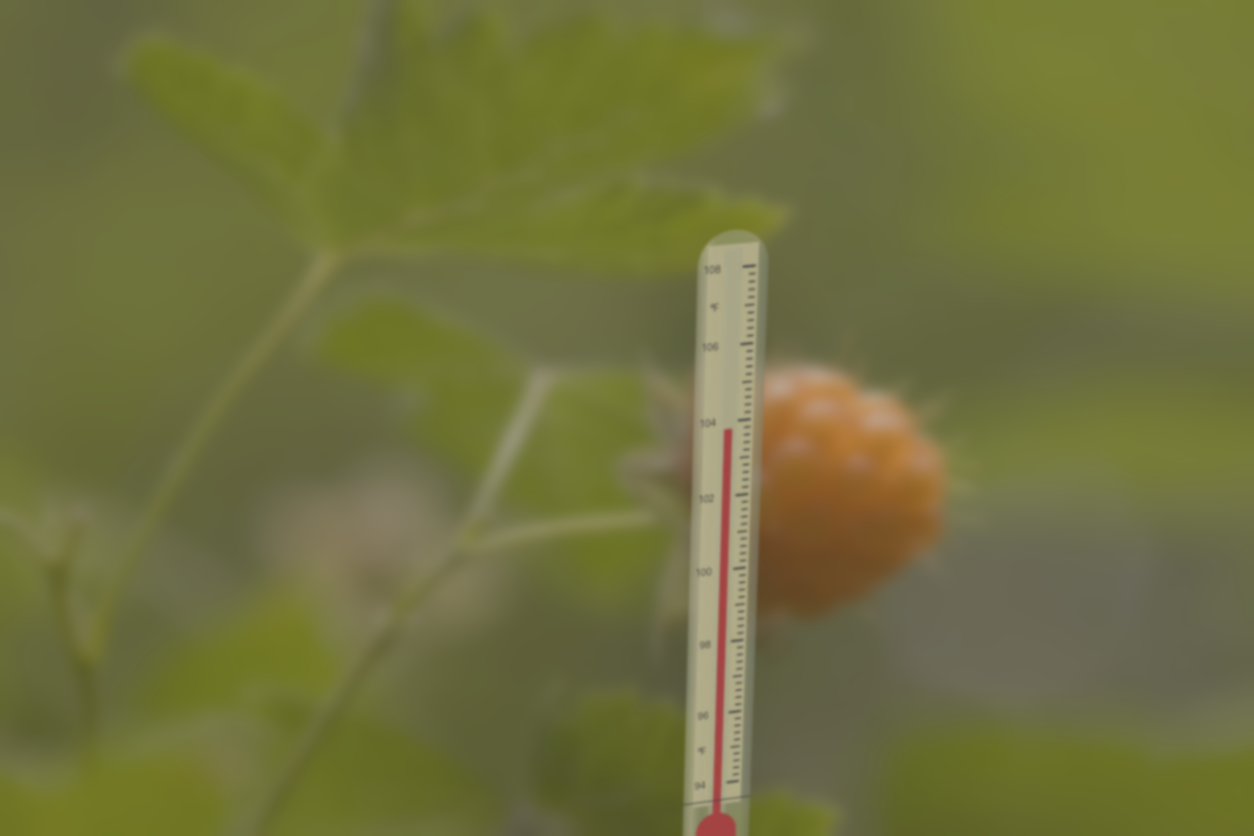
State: 103.8 (°F)
